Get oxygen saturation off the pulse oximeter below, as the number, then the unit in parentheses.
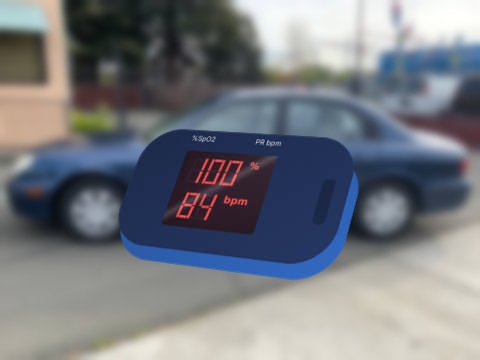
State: 100 (%)
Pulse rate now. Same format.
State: 84 (bpm)
